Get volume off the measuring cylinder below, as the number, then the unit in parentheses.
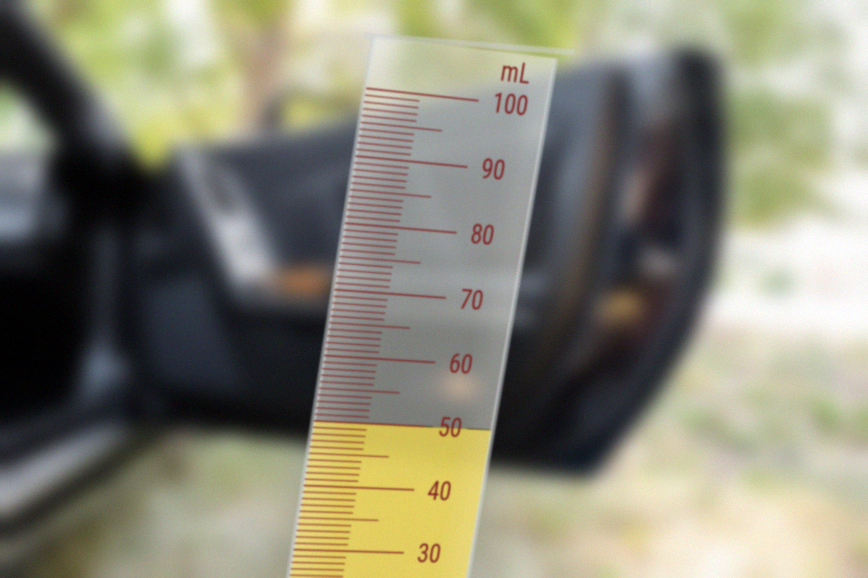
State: 50 (mL)
